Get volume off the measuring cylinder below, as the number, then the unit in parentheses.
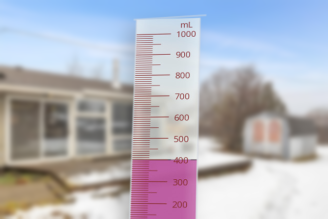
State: 400 (mL)
